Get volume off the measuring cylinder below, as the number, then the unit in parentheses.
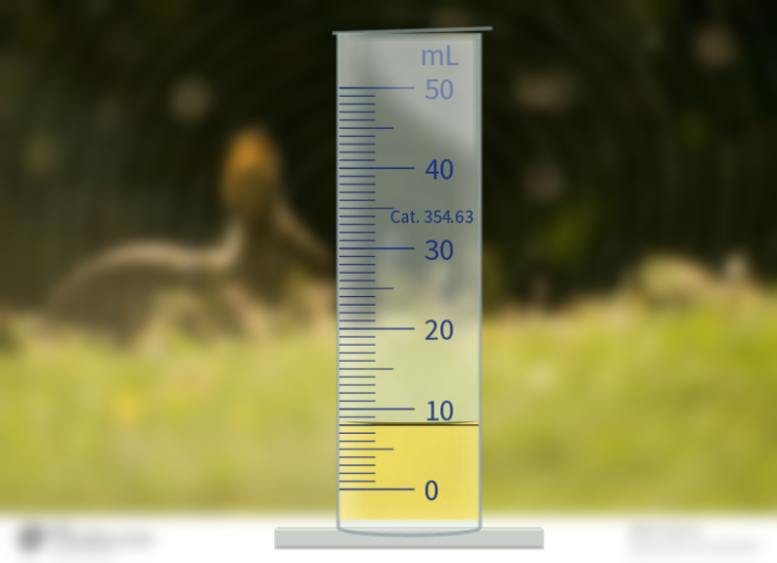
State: 8 (mL)
